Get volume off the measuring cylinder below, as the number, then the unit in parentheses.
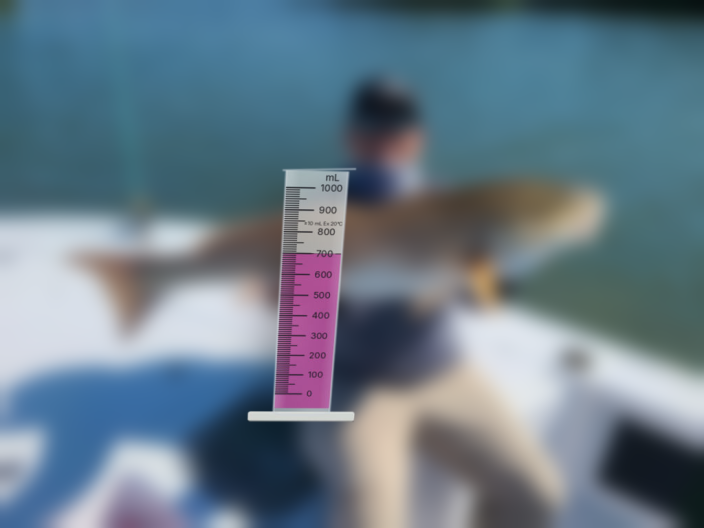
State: 700 (mL)
